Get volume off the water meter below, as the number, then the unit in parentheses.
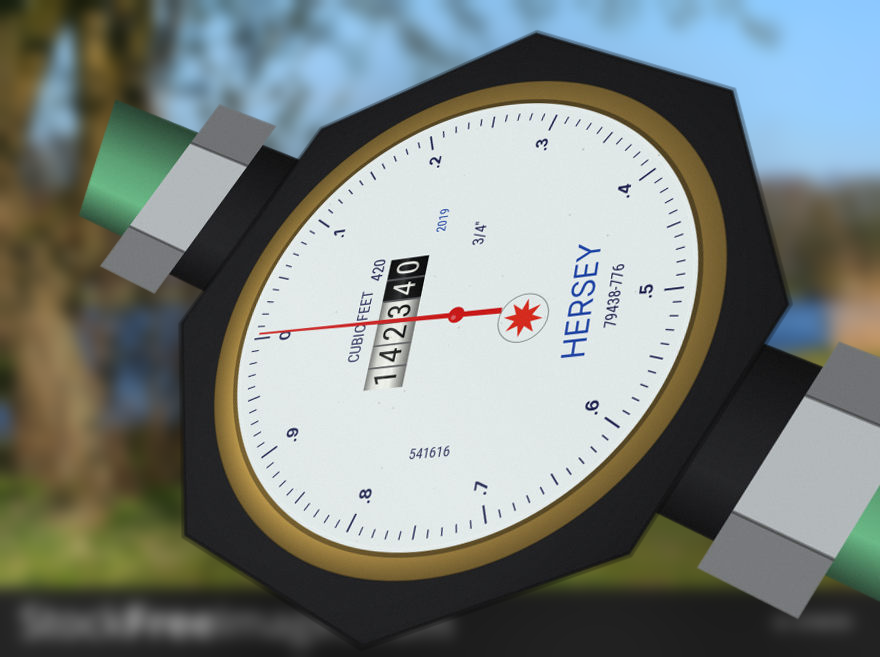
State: 142340.00 (ft³)
